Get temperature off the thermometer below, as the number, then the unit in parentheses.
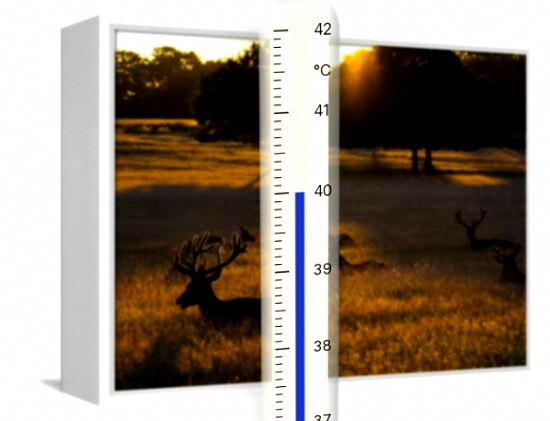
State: 40 (°C)
